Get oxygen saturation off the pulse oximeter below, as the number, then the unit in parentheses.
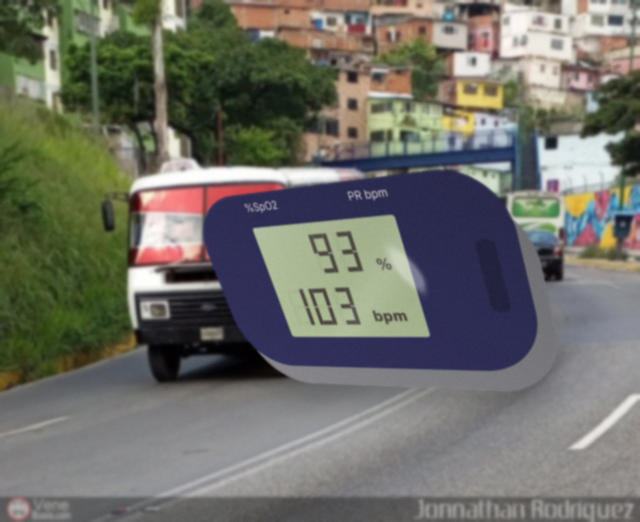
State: 93 (%)
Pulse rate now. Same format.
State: 103 (bpm)
